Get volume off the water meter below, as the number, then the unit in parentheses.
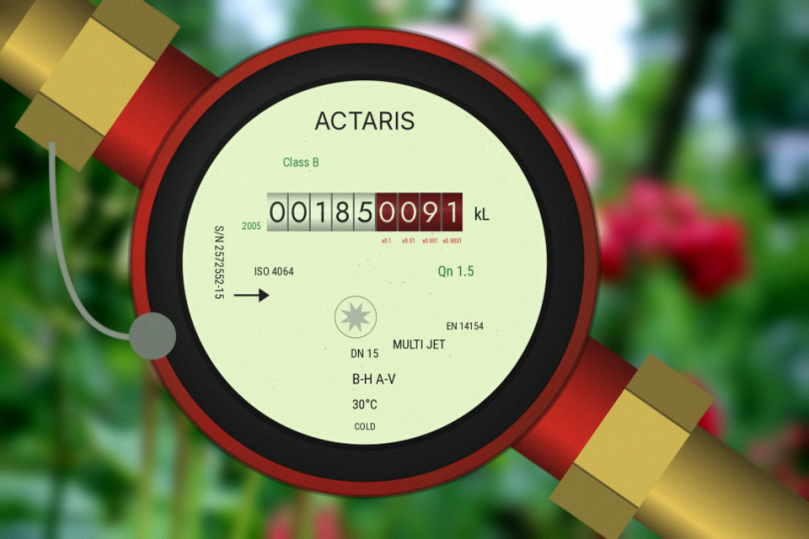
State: 185.0091 (kL)
